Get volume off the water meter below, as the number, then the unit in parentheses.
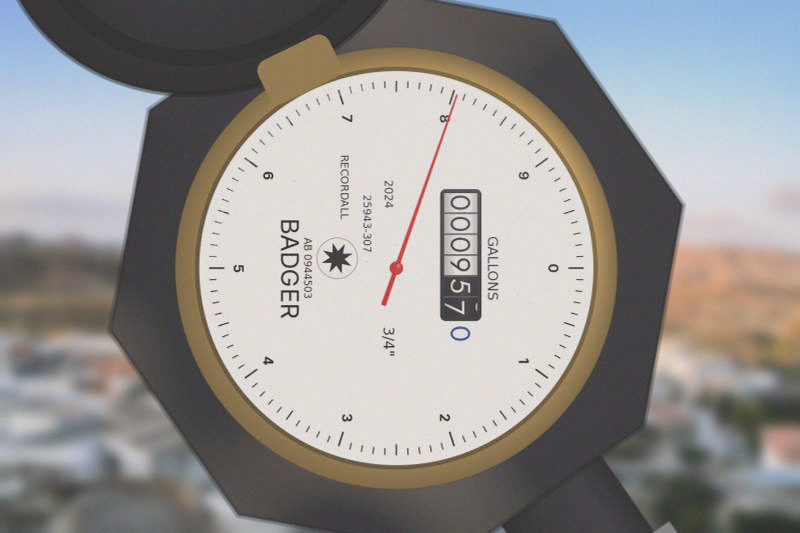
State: 9568.0 (gal)
